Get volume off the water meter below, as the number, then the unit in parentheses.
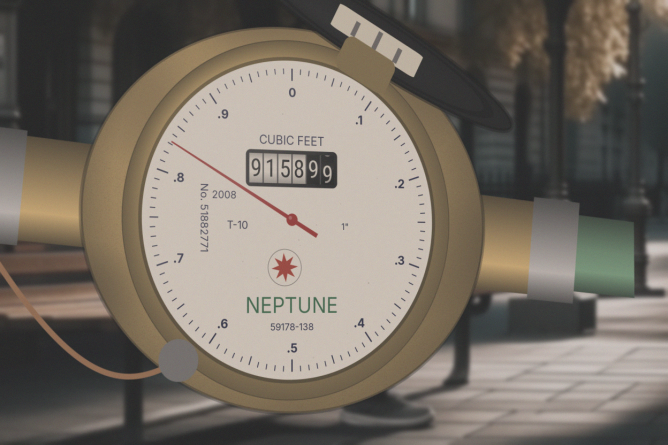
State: 915898.83 (ft³)
